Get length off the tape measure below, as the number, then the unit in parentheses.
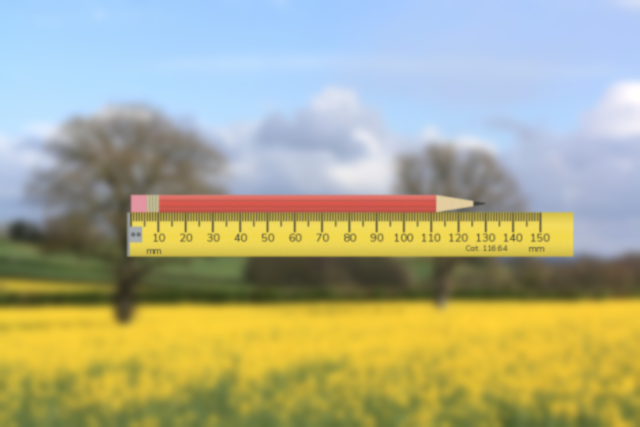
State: 130 (mm)
